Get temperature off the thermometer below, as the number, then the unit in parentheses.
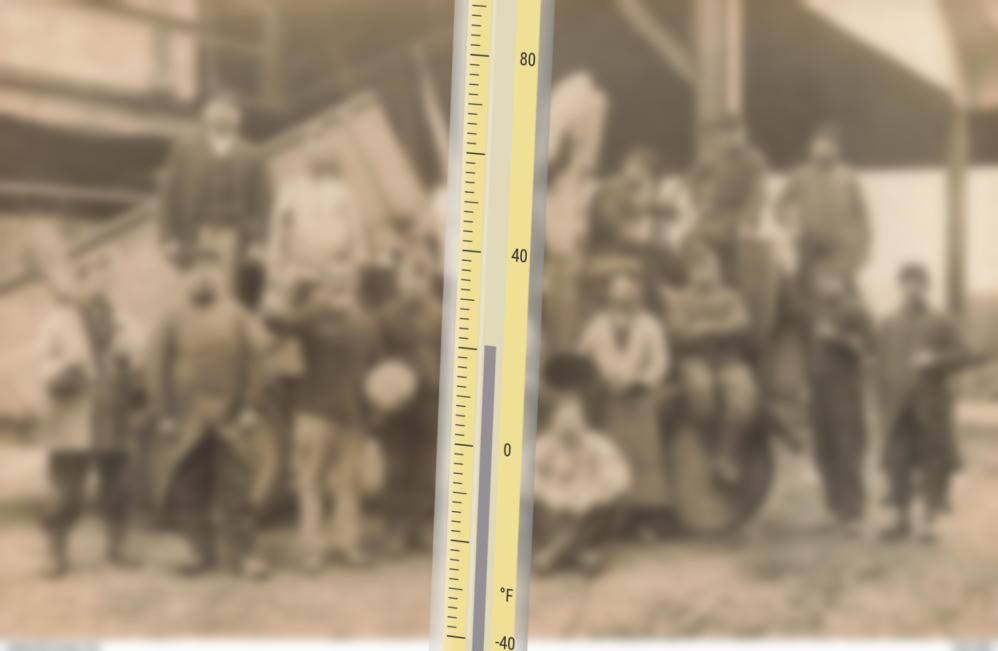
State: 21 (°F)
